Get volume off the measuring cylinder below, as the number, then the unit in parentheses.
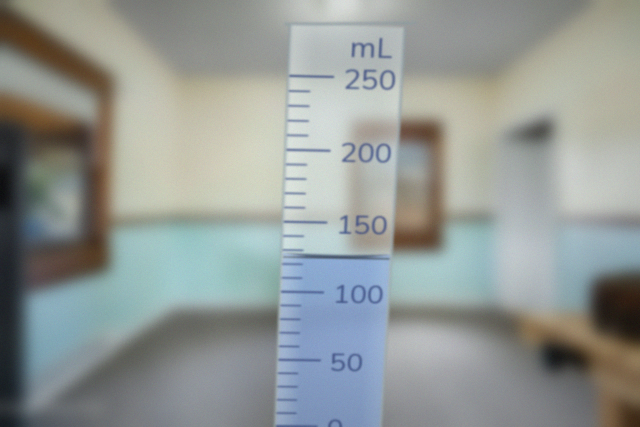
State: 125 (mL)
